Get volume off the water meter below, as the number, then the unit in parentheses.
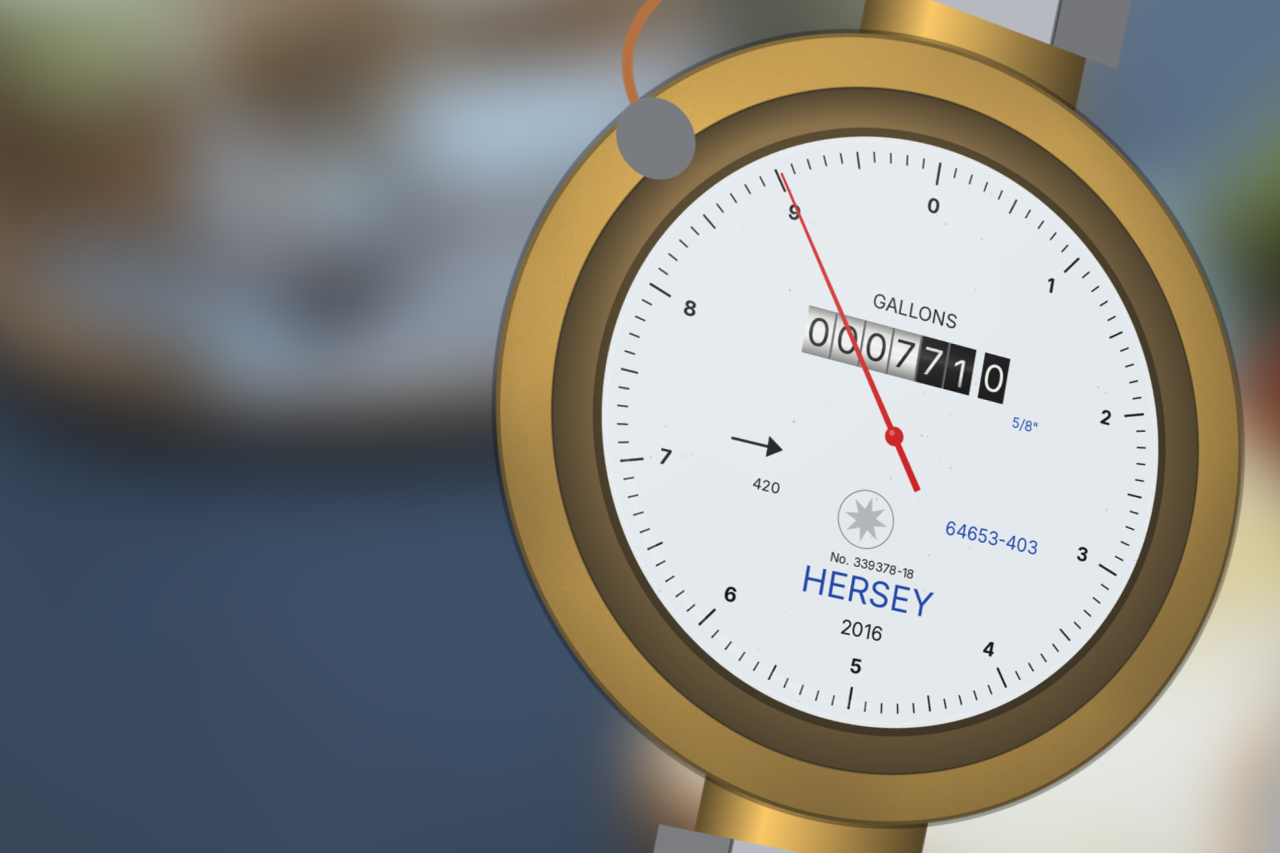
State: 7709.0 (gal)
